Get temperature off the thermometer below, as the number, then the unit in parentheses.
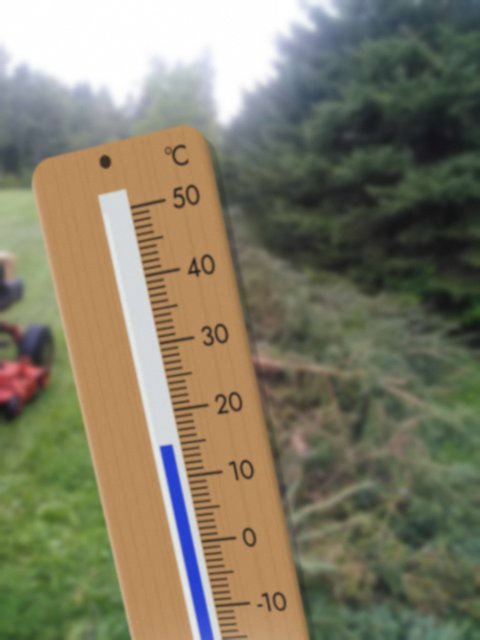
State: 15 (°C)
